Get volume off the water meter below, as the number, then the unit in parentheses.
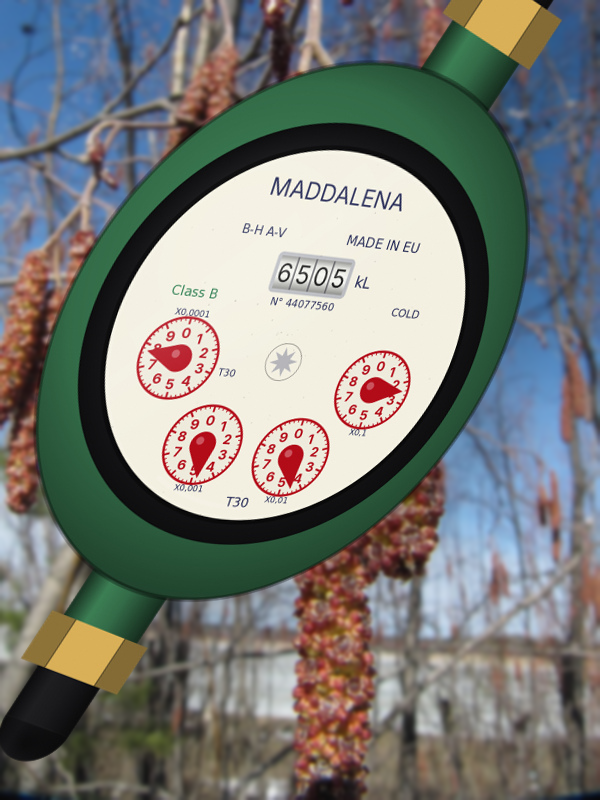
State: 6505.2447 (kL)
